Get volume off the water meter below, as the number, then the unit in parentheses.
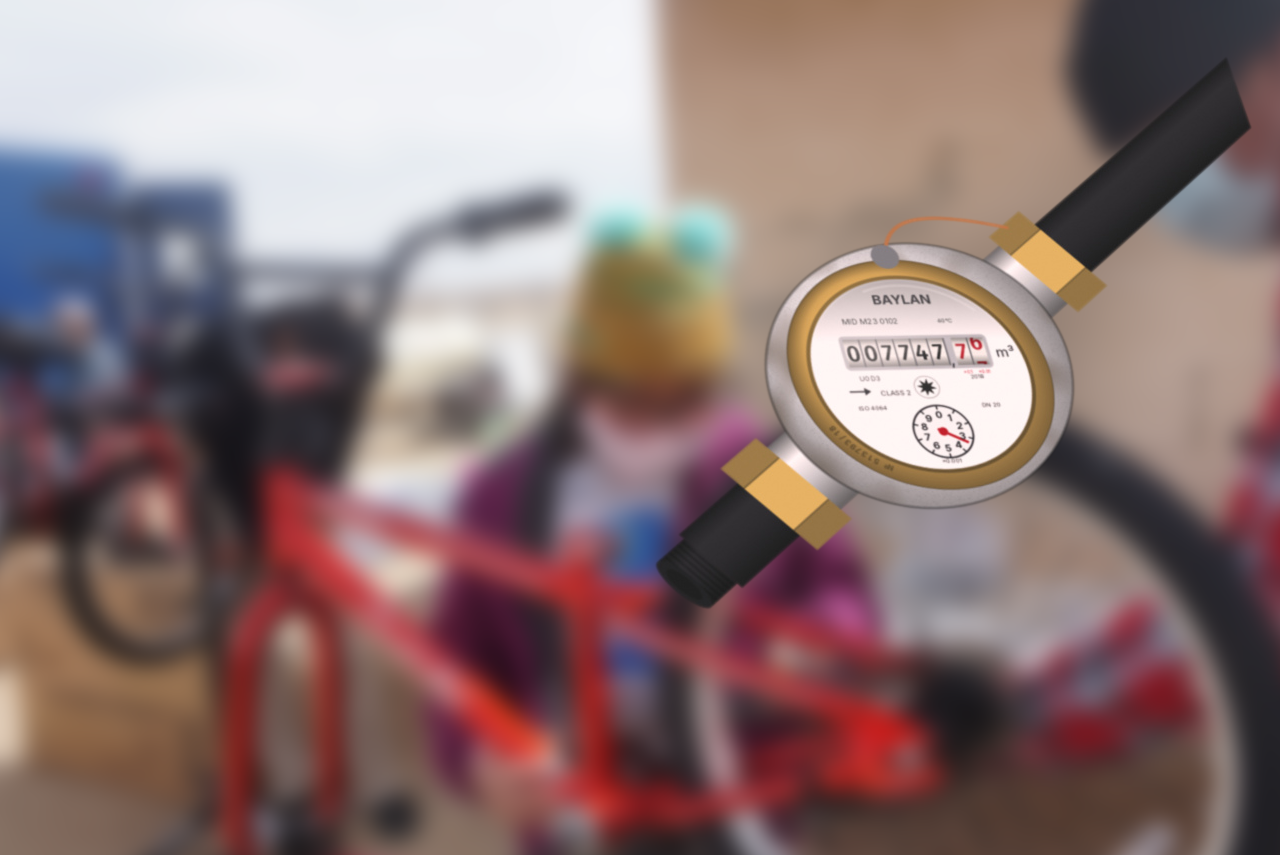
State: 7747.763 (m³)
